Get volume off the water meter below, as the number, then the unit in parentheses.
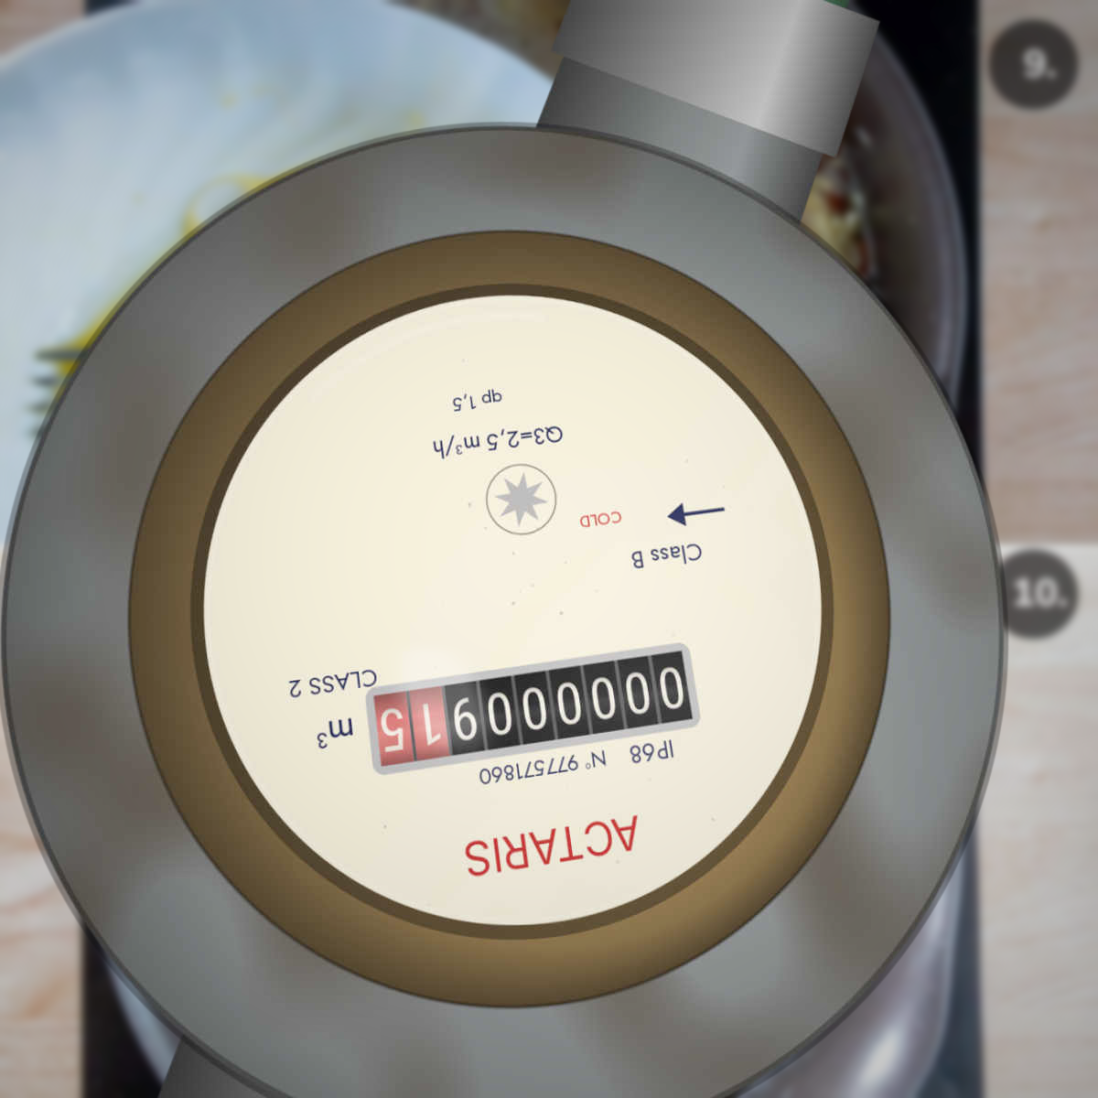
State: 9.15 (m³)
